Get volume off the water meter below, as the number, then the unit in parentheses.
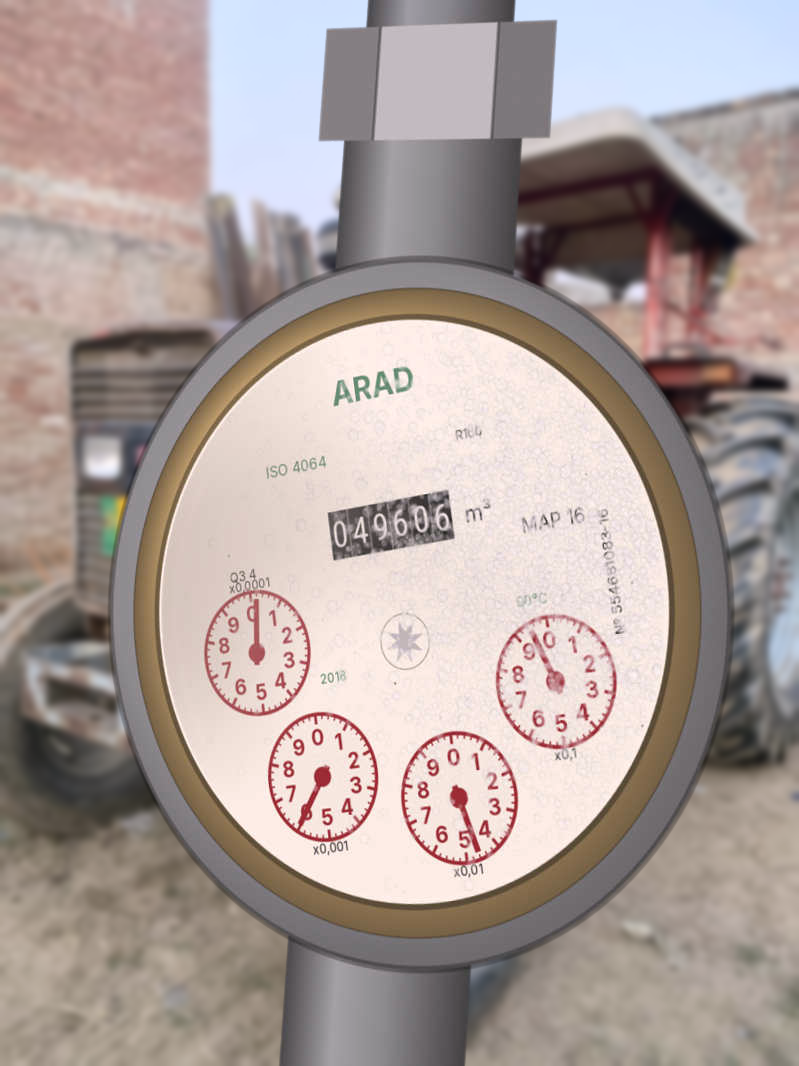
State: 49605.9460 (m³)
